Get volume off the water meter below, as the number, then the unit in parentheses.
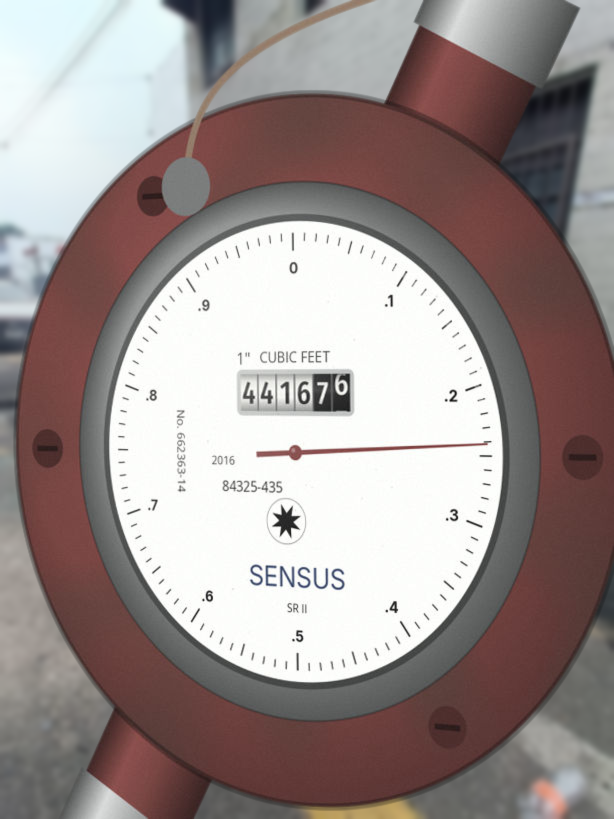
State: 441676.24 (ft³)
